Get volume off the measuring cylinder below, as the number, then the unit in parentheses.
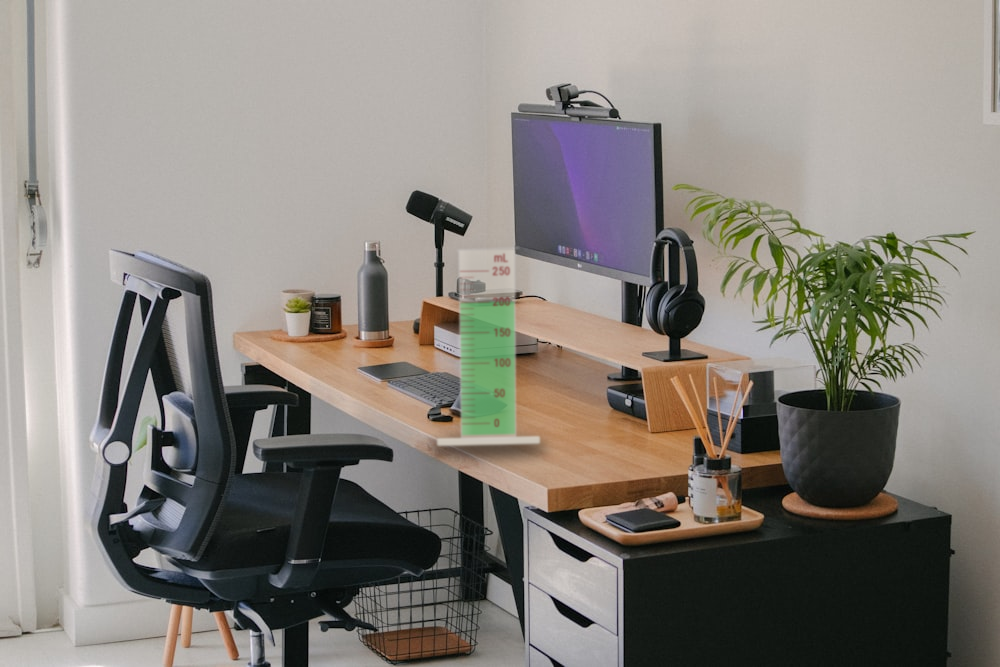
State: 200 (mL)
